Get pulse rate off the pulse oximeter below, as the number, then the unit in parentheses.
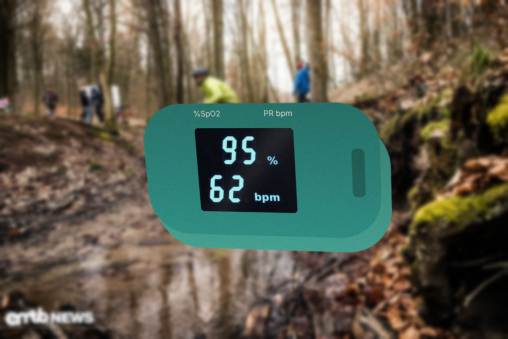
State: 62 (bpm)
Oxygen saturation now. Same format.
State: 95 (%)
